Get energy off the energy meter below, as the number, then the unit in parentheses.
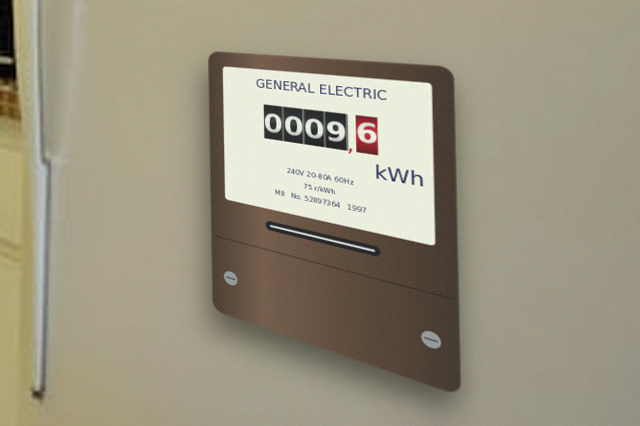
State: 9.6 (kWh)
